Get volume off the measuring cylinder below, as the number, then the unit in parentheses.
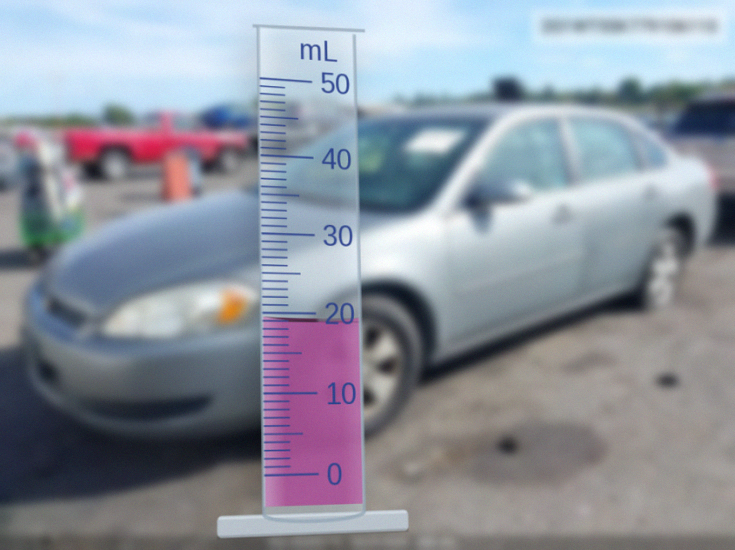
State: 19 (mL)
